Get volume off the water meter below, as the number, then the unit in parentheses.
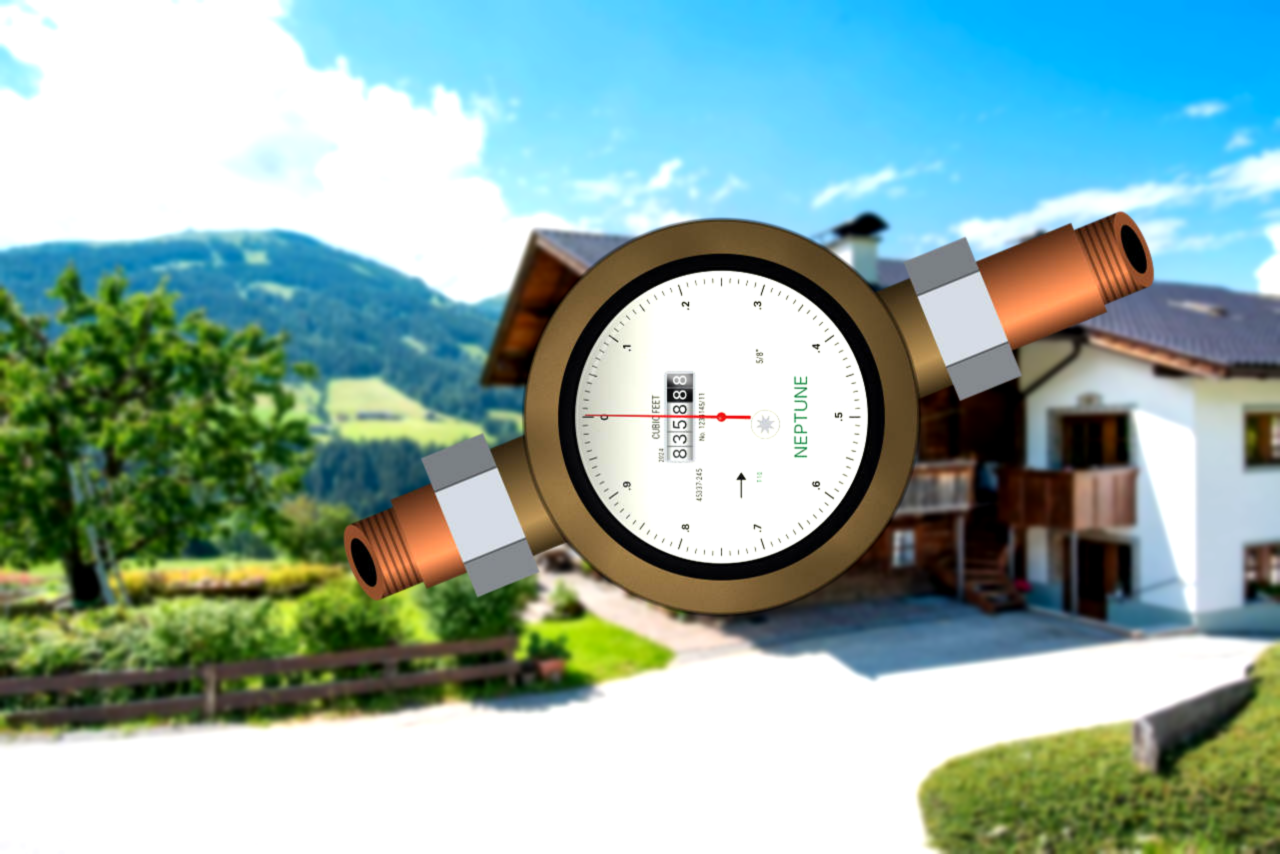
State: 835888.00 (ft³)
